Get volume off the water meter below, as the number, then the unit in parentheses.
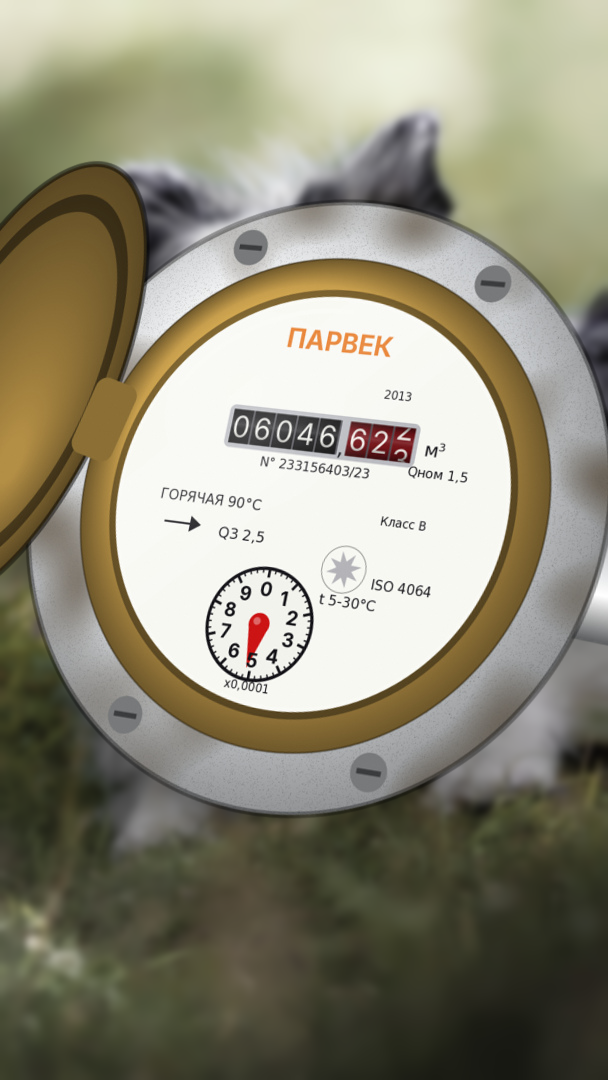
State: 6046.6225 (m³)
